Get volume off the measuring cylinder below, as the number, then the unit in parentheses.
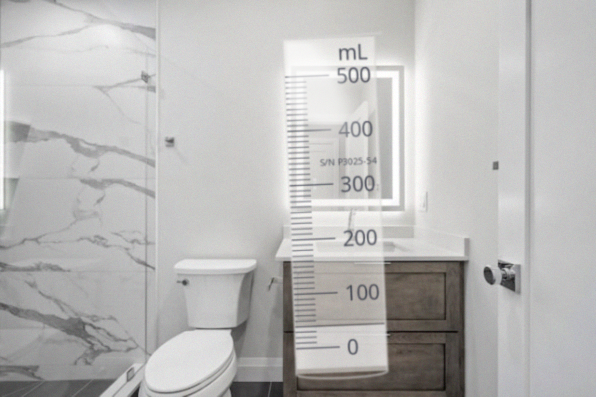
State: 40 (mL)
